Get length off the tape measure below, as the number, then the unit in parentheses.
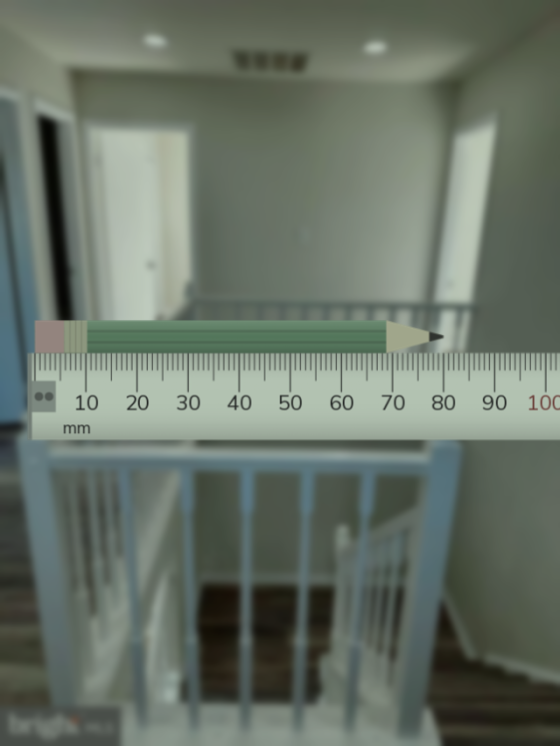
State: 80 (mm)
